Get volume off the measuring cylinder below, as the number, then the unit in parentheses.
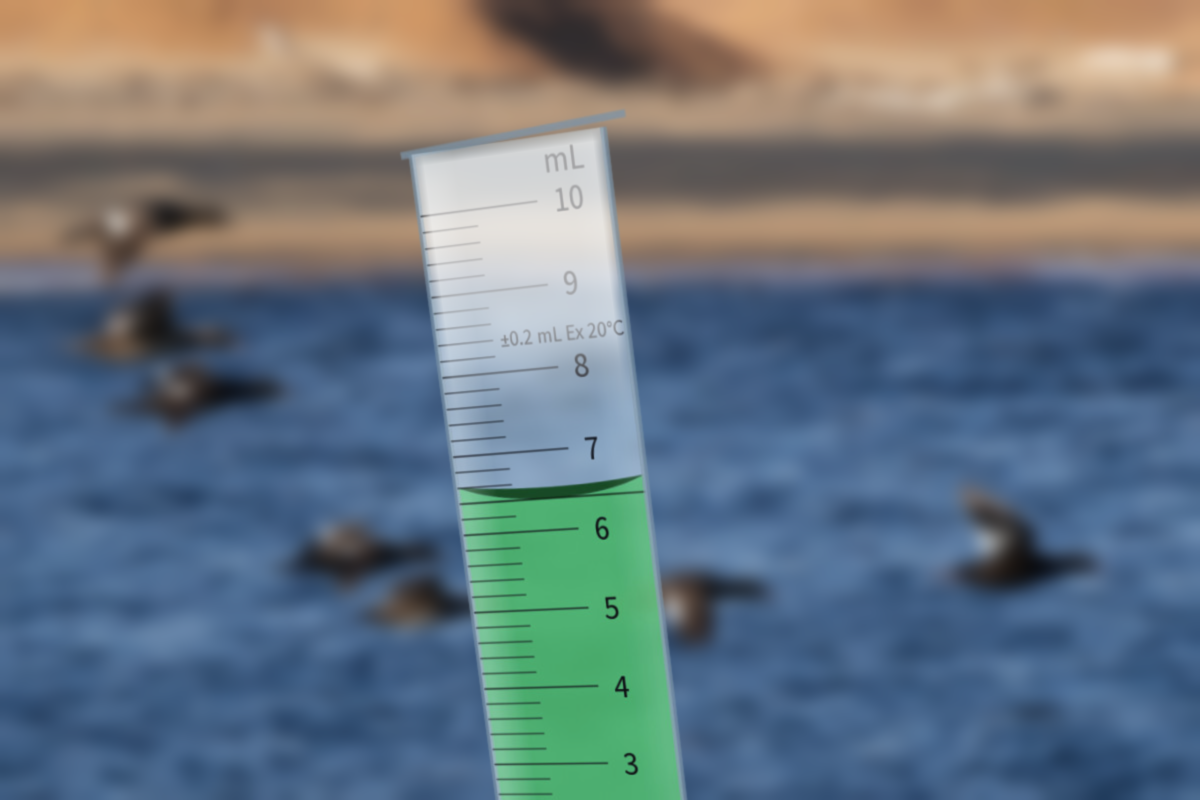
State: 6.4 (mL)
